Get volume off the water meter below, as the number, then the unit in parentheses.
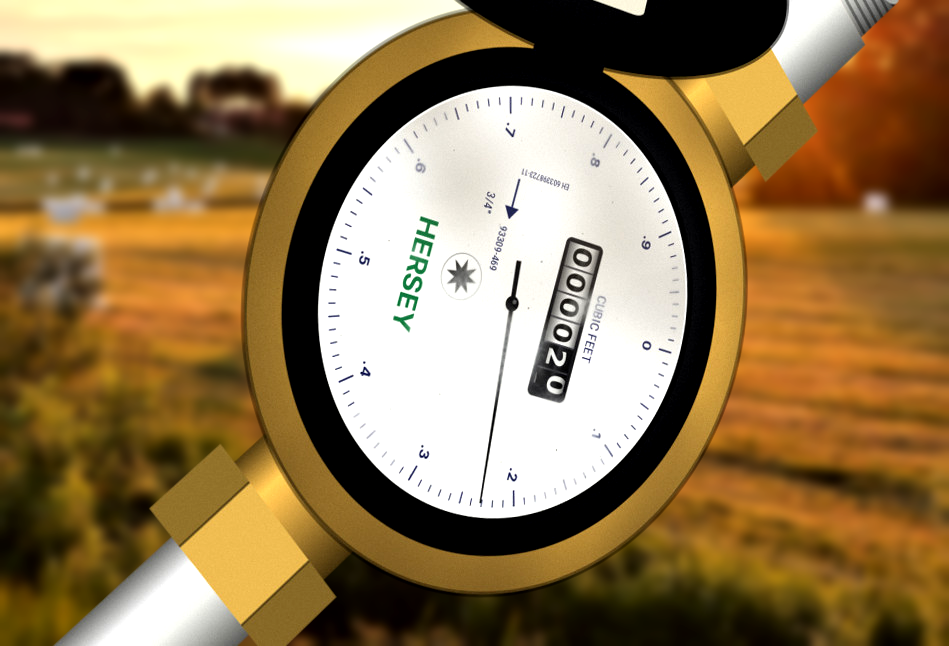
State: 20.23 (ft³)
